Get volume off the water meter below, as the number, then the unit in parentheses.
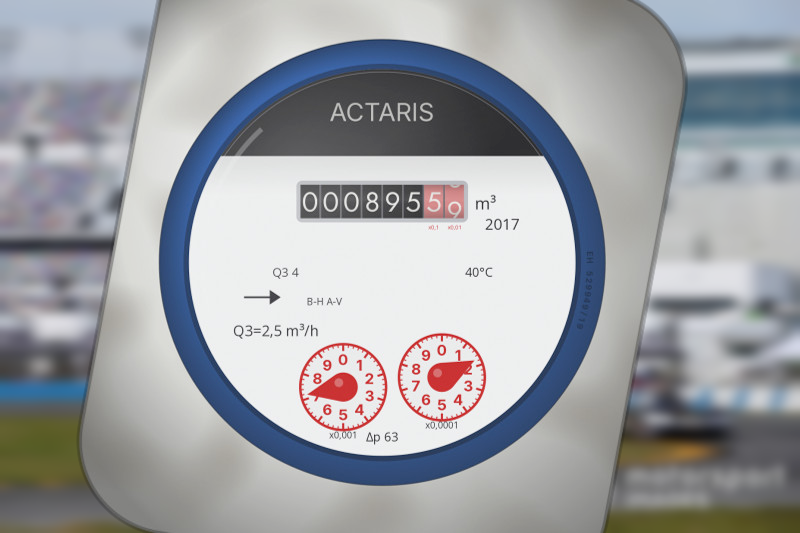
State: 895.5871 (m³)
